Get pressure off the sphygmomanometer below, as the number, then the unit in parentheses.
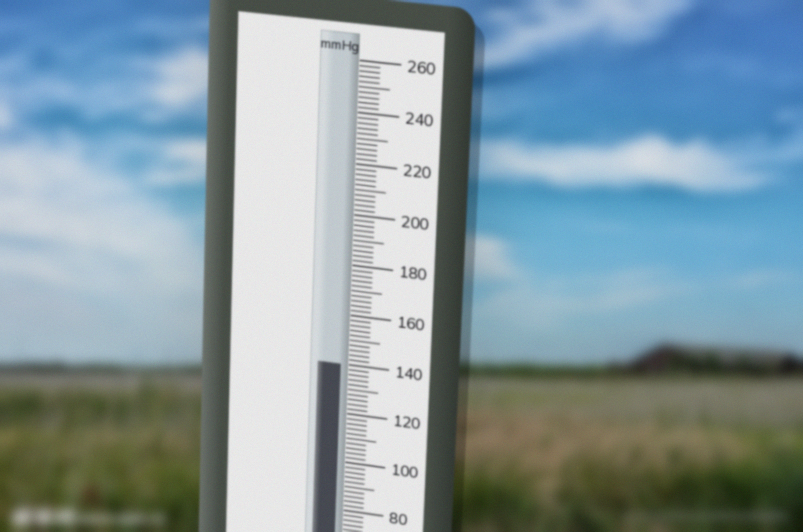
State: 140 (mmHg)
